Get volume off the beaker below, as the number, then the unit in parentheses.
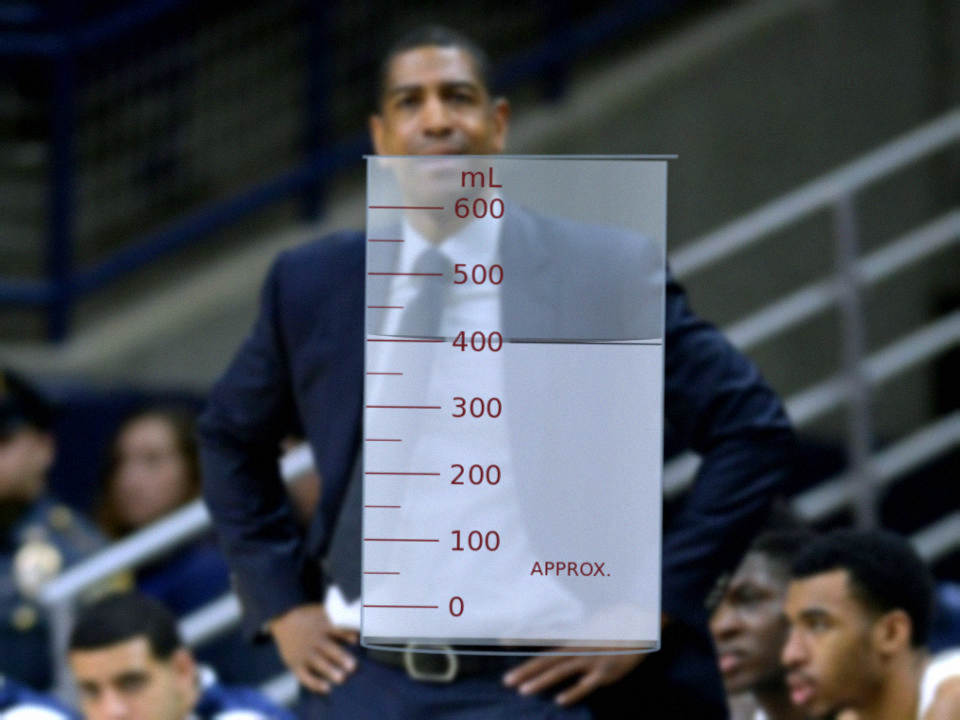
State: 400 (mL)
